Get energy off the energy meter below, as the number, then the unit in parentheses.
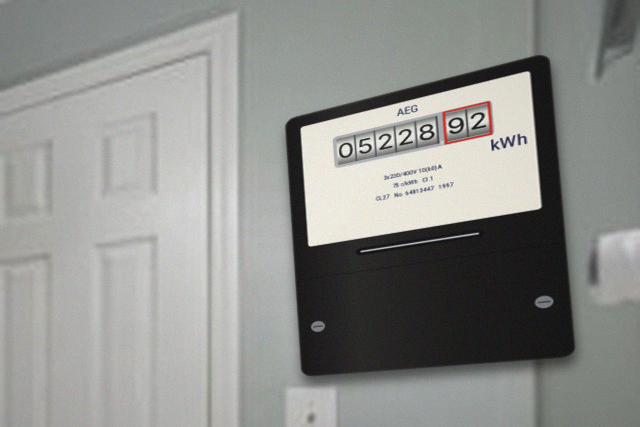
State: 5228.92 (kWh)
